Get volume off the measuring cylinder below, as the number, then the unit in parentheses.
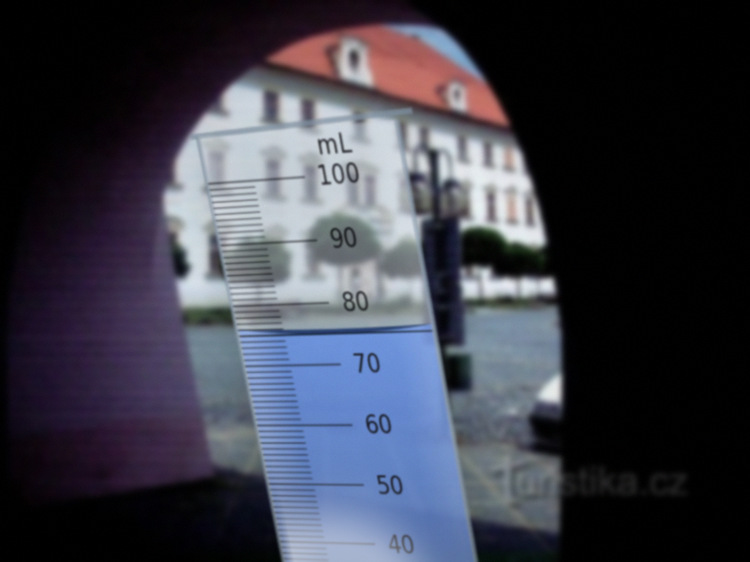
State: 75 (mL)
